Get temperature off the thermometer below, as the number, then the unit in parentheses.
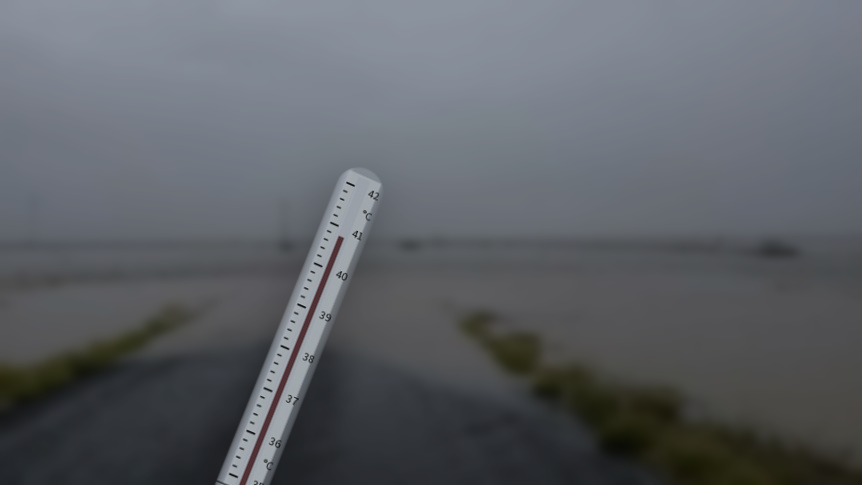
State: 40.8 (°C)
